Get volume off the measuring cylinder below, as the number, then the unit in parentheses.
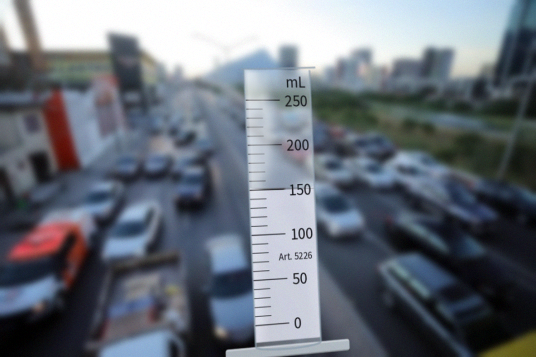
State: 150 (mL)
